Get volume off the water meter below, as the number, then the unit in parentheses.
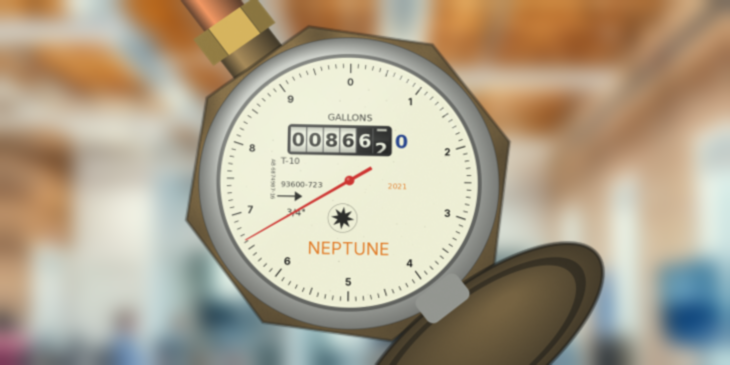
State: 86616.6 (gal)
